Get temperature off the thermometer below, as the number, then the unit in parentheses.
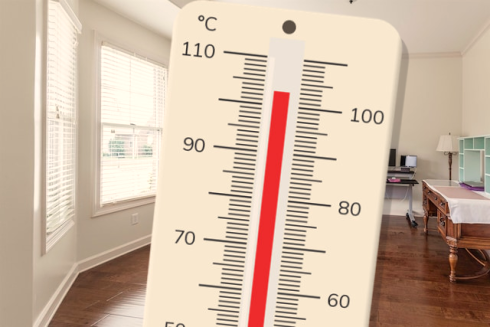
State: 103 (°C)
